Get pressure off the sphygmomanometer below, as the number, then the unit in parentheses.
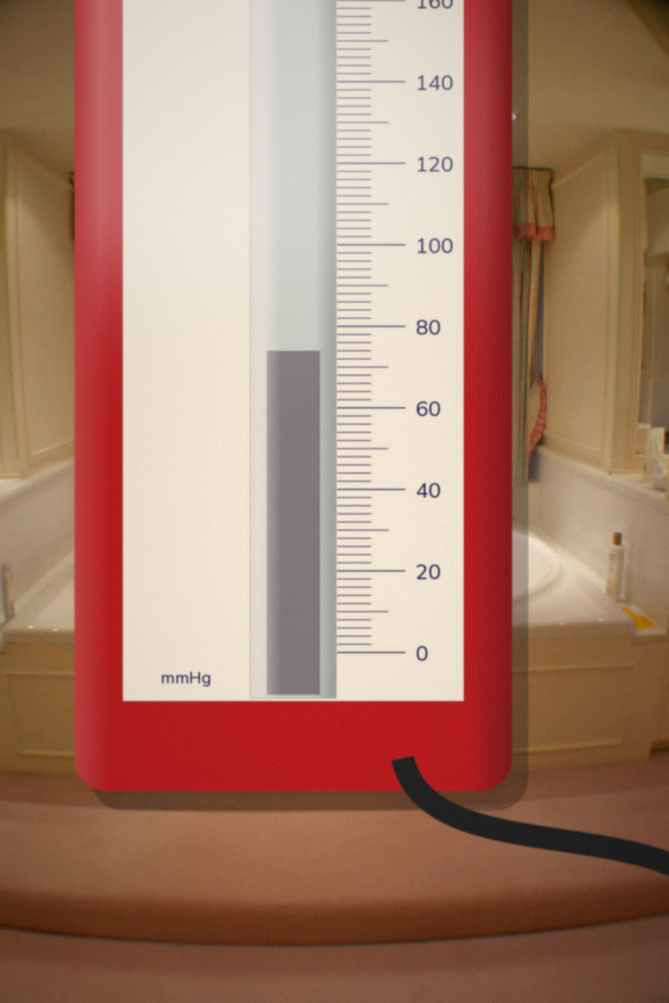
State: 74 (mmHg)
